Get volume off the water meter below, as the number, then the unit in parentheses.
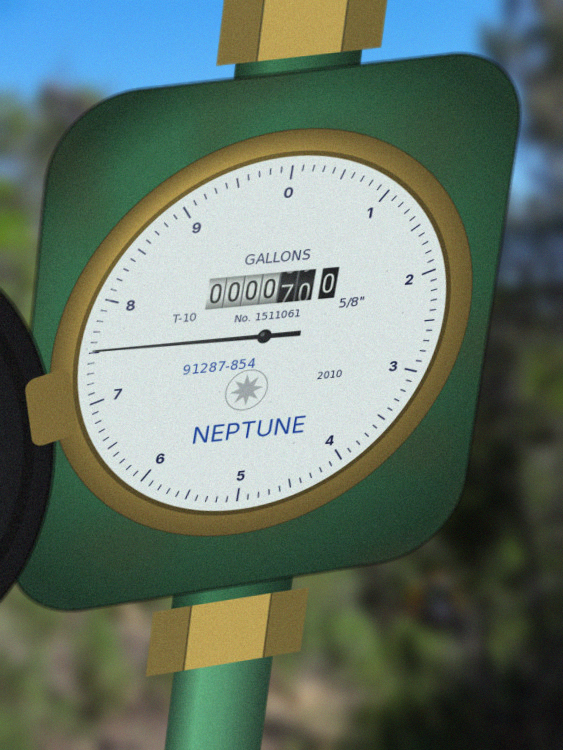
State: 697.5 (gal)
